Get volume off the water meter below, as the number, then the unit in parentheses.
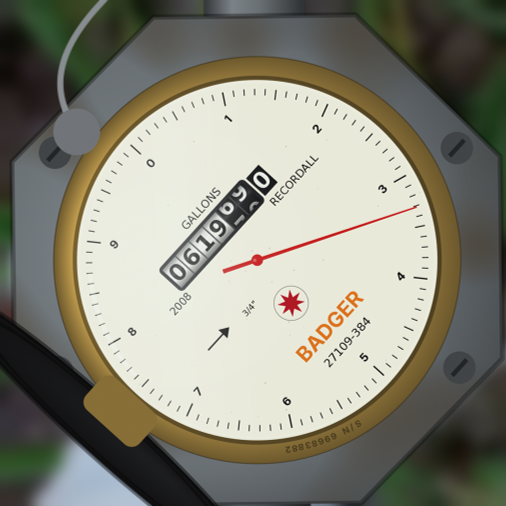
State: 619693.3 (gal)
